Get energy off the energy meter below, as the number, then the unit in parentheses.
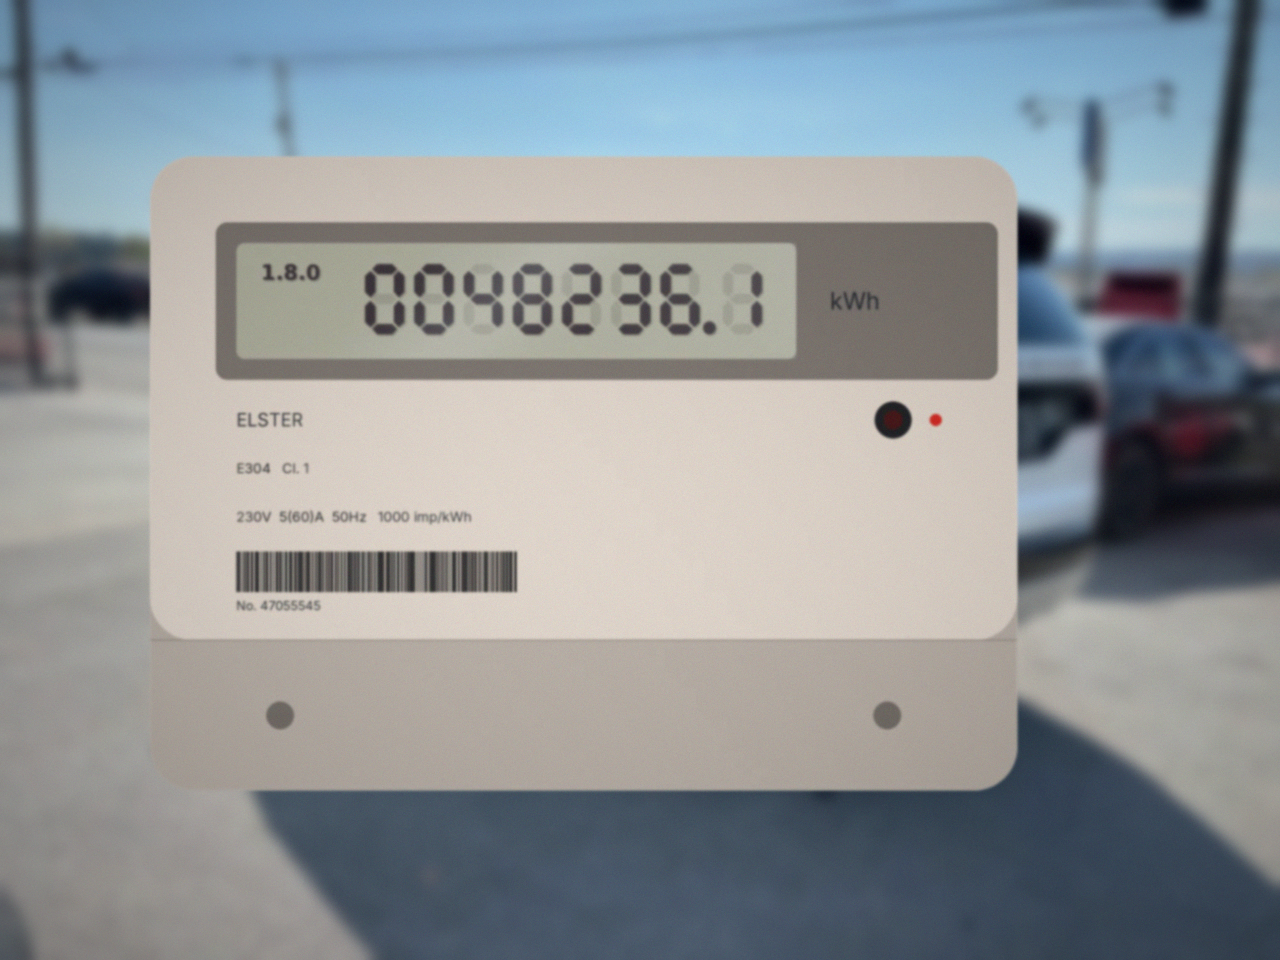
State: 48236.1 (kWh)
